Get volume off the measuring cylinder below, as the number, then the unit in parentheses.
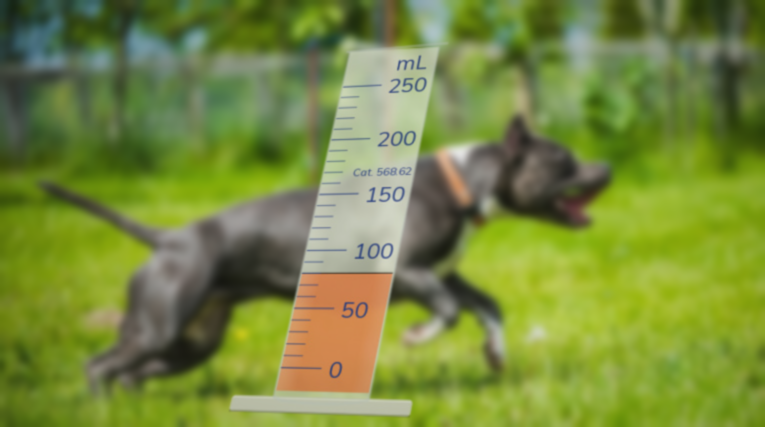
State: 80 (mL)
